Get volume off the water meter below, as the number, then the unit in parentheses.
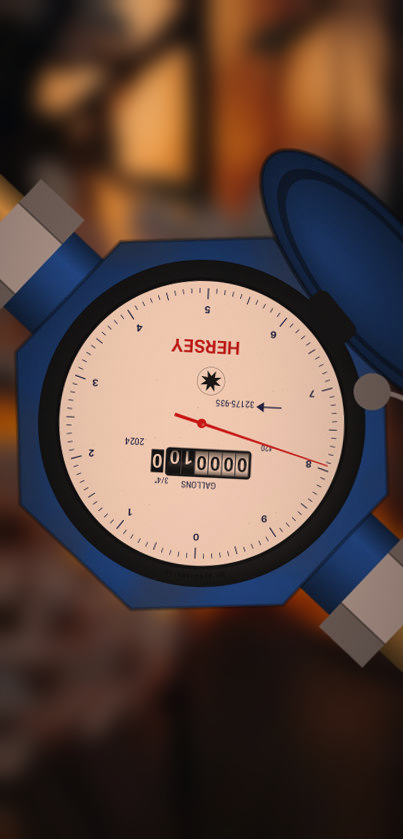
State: 97.9 (gal)
